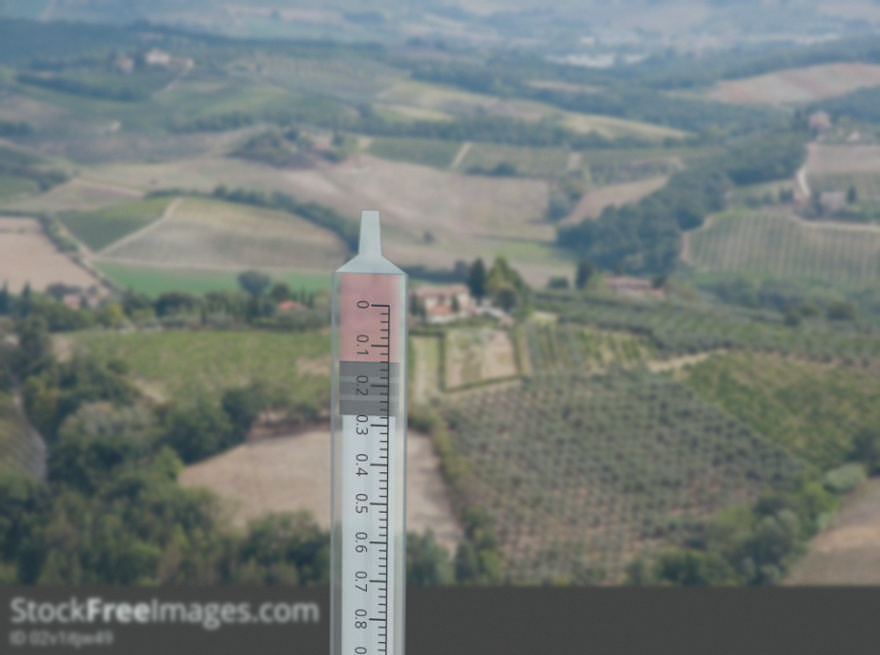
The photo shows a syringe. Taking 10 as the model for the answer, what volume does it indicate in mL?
0.14
